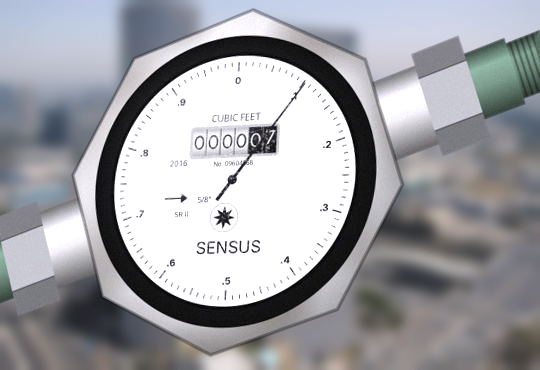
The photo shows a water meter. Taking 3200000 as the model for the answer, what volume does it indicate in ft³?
7.10
